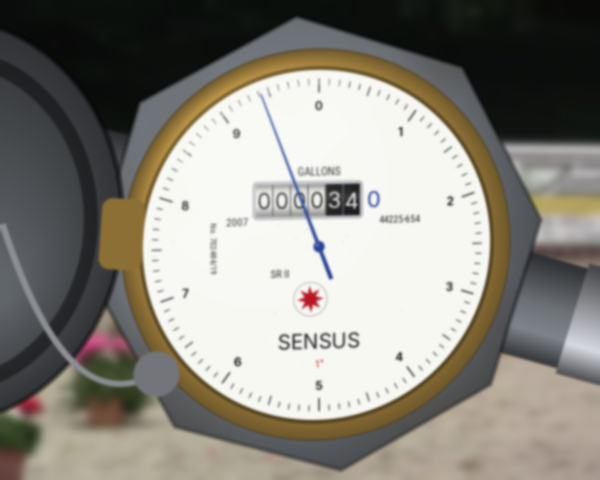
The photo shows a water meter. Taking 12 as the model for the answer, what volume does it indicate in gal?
339.4
